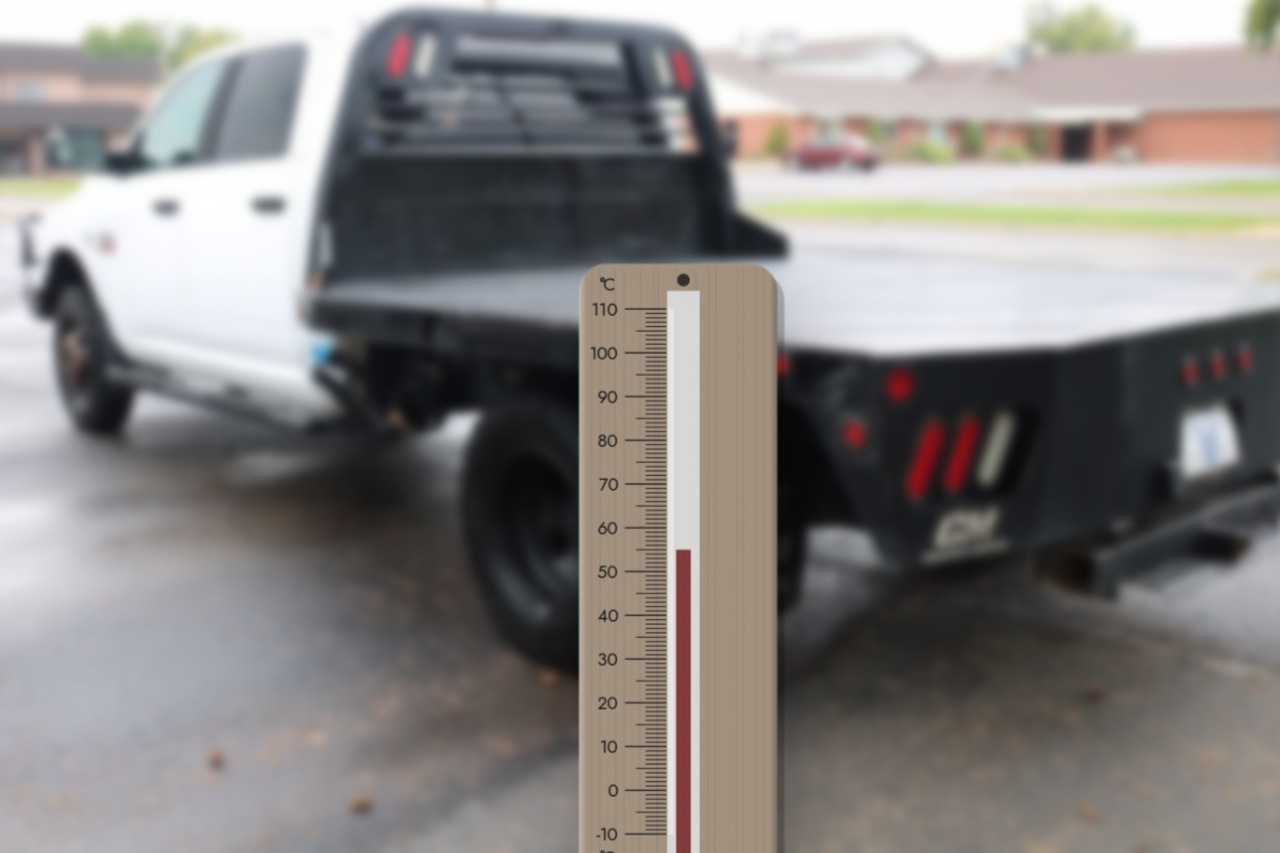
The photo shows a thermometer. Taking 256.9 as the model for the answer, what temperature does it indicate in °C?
55
